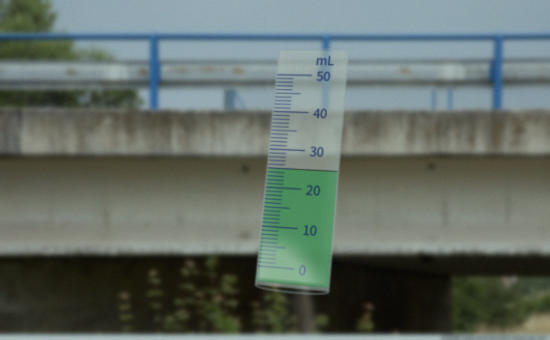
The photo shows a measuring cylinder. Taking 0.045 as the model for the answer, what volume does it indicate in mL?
25
